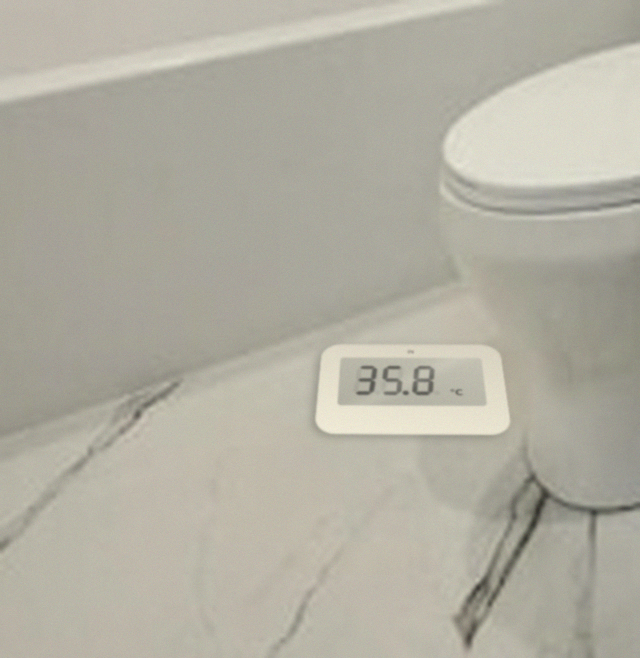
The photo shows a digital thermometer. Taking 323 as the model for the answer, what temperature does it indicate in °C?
35.8
